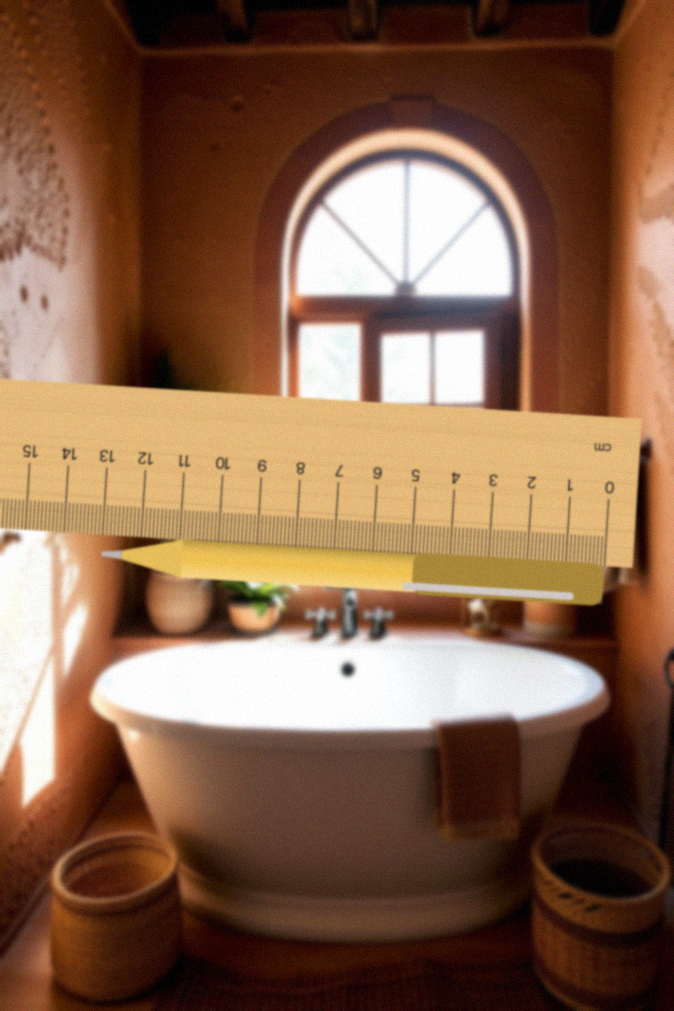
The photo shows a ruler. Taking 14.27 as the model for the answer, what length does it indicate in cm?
13
